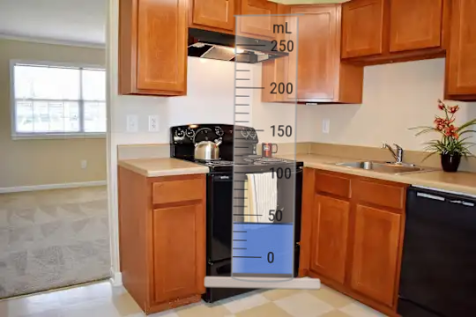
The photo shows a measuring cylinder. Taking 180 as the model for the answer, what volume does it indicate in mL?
40
